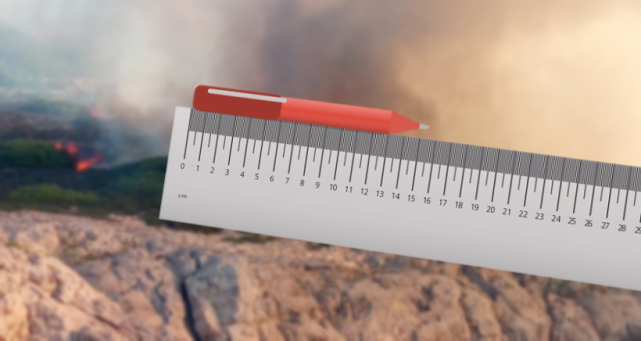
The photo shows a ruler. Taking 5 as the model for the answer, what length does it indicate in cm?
15.5
